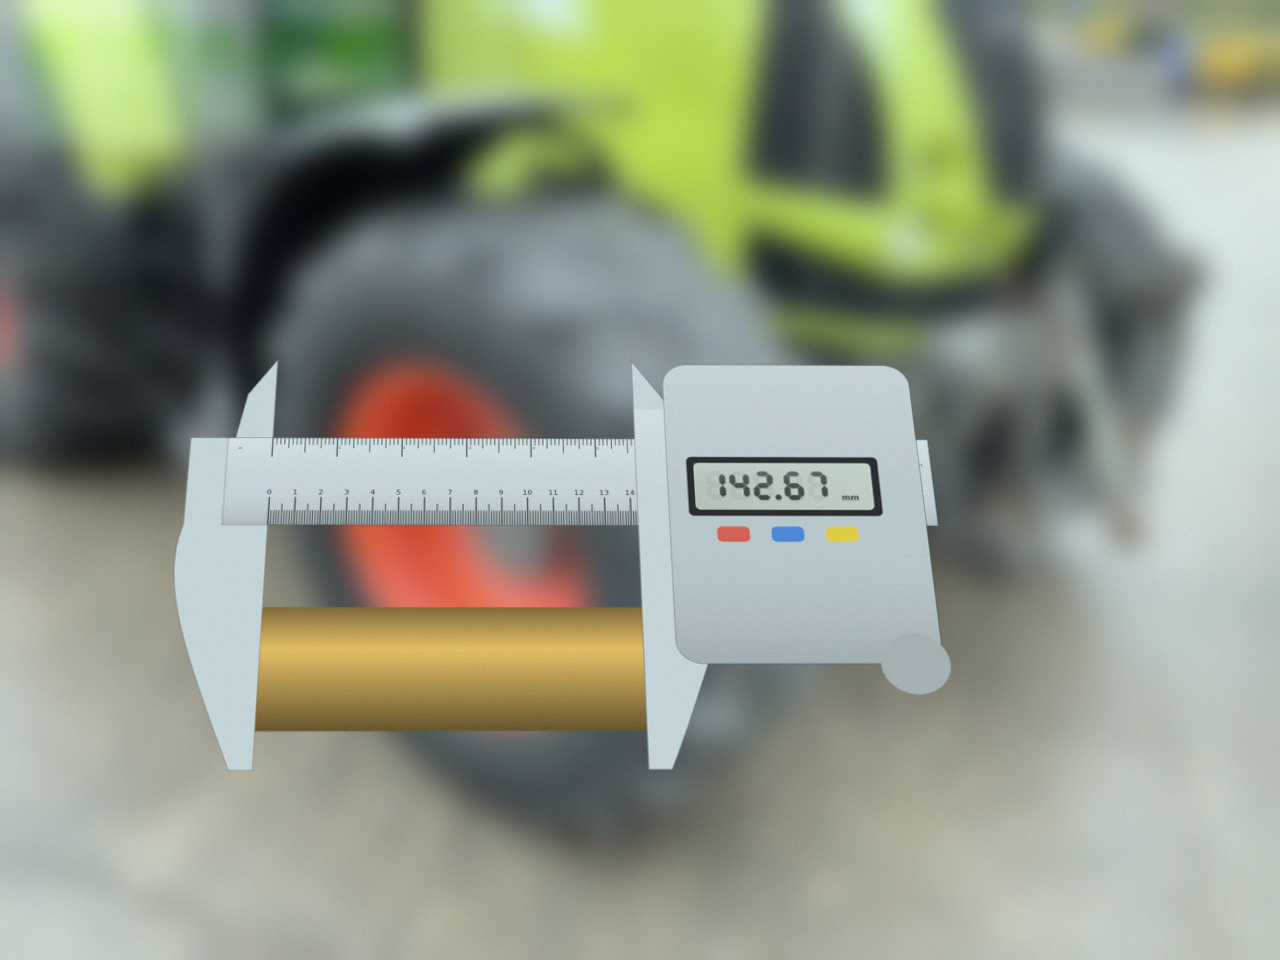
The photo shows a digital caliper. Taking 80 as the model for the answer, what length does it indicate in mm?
142.67
